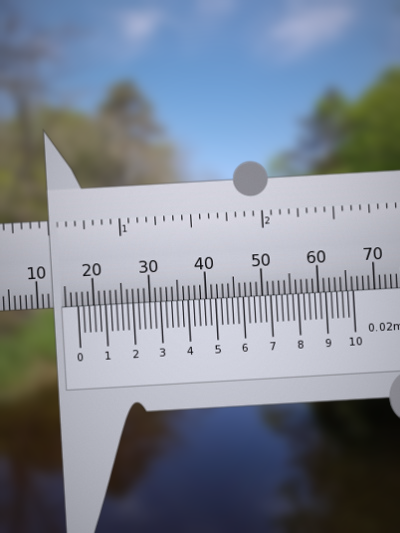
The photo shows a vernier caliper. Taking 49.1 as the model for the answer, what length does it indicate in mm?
17.2
